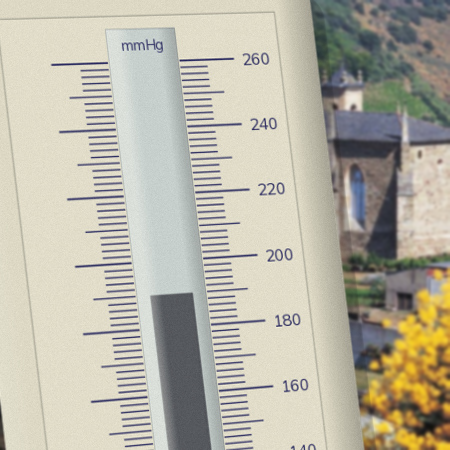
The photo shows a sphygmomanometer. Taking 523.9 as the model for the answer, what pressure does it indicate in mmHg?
190
